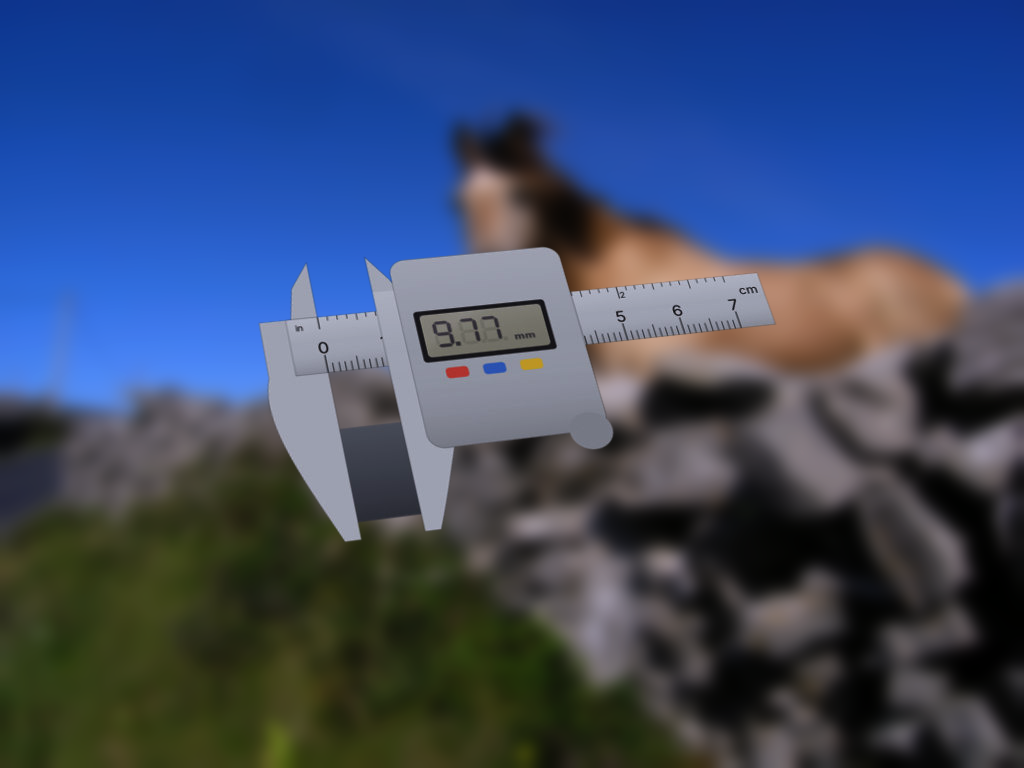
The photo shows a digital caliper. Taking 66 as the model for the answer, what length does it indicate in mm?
9.77
